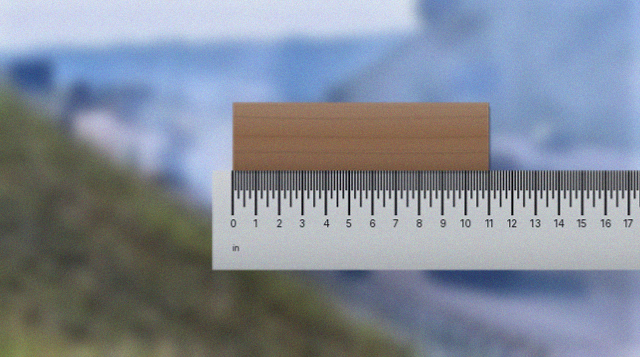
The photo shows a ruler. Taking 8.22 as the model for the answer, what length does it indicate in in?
11
